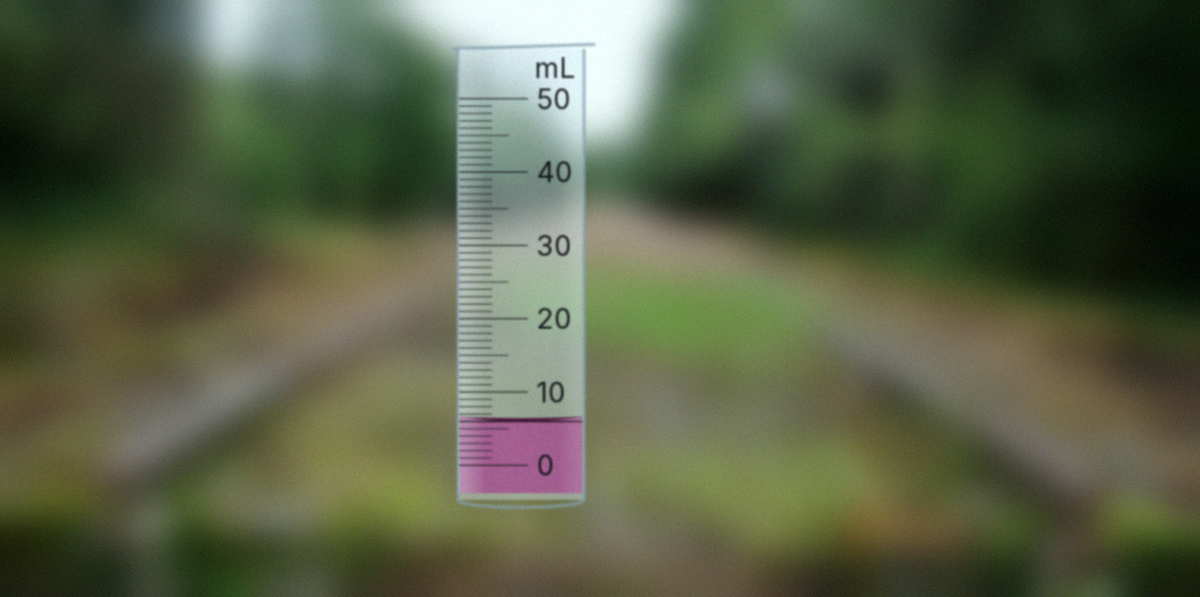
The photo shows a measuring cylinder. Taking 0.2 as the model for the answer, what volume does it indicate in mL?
6
